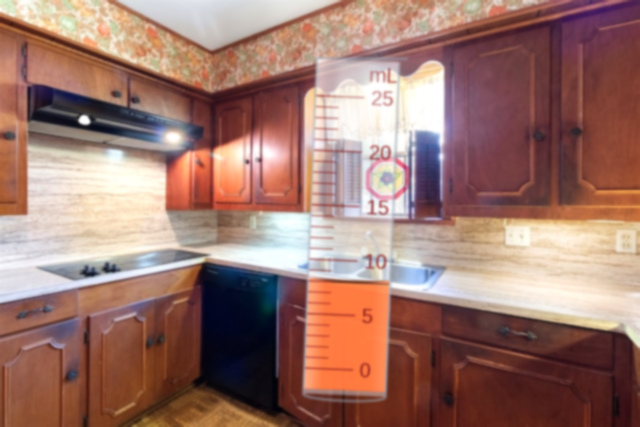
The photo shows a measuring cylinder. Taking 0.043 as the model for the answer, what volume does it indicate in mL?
8
